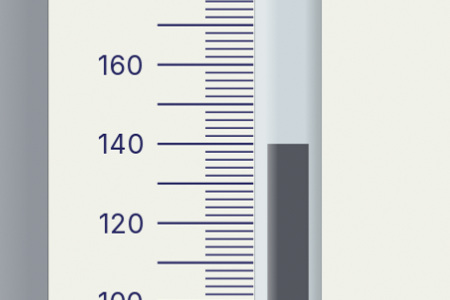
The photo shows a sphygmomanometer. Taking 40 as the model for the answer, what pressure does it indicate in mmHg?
140
